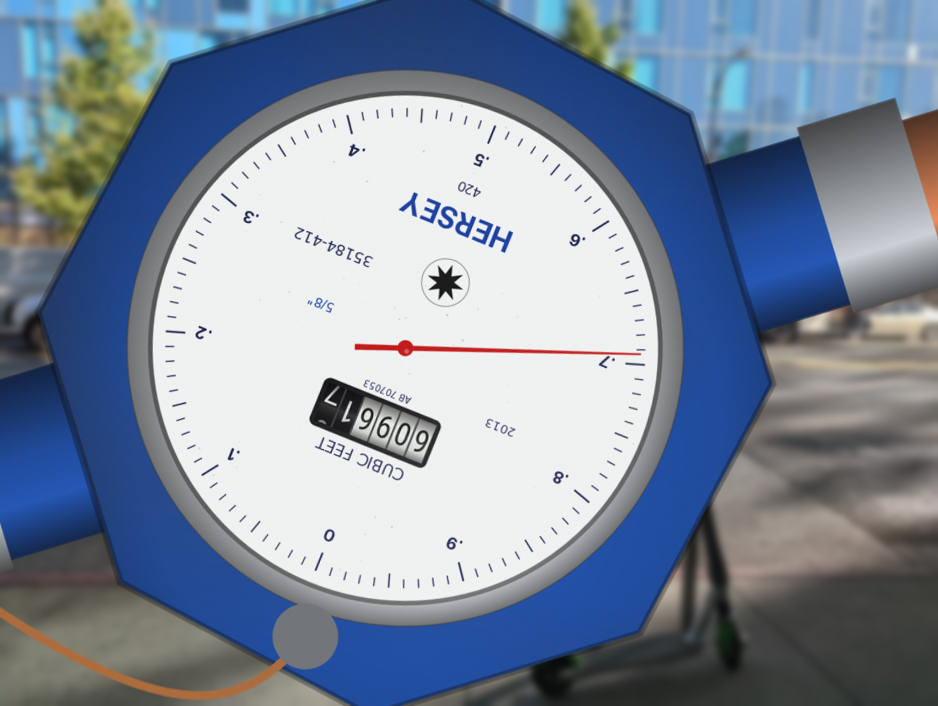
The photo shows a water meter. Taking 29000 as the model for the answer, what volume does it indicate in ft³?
609616.69
